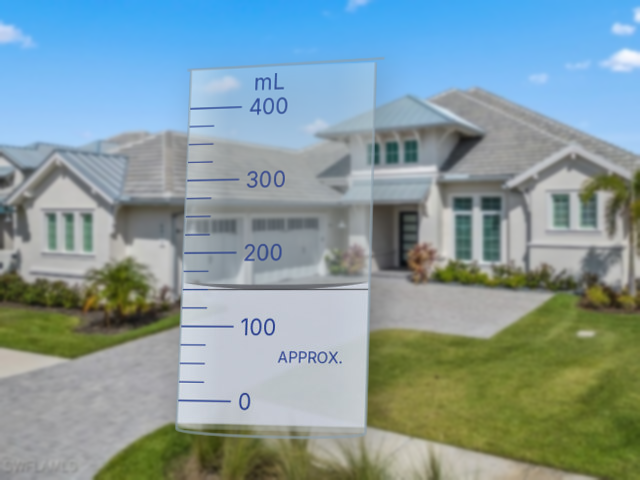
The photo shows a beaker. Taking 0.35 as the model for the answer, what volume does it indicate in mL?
150
